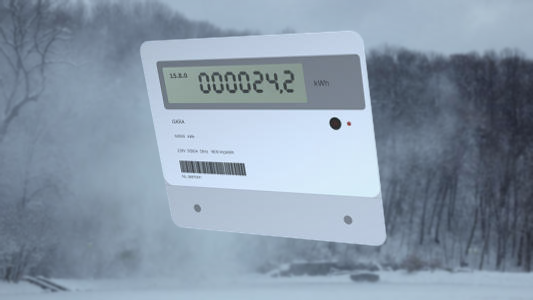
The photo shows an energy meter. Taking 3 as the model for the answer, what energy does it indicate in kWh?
24.2
